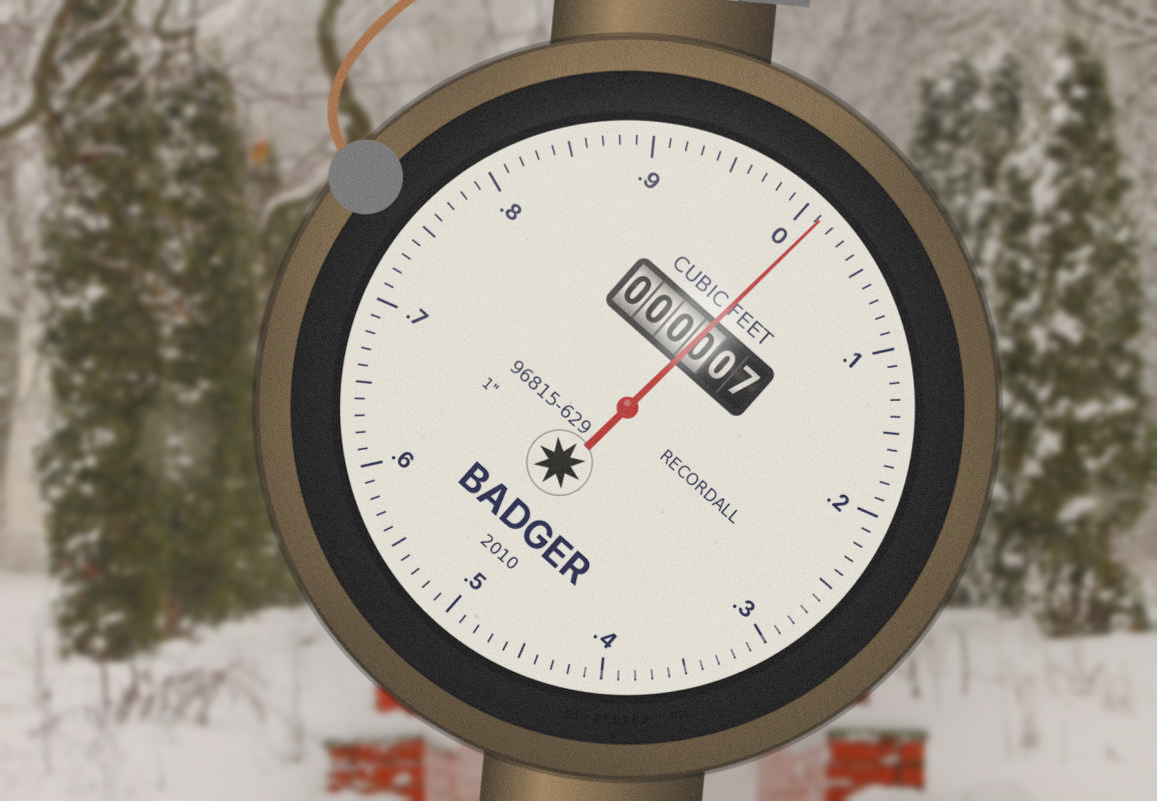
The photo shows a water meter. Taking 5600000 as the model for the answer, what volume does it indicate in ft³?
7.01
